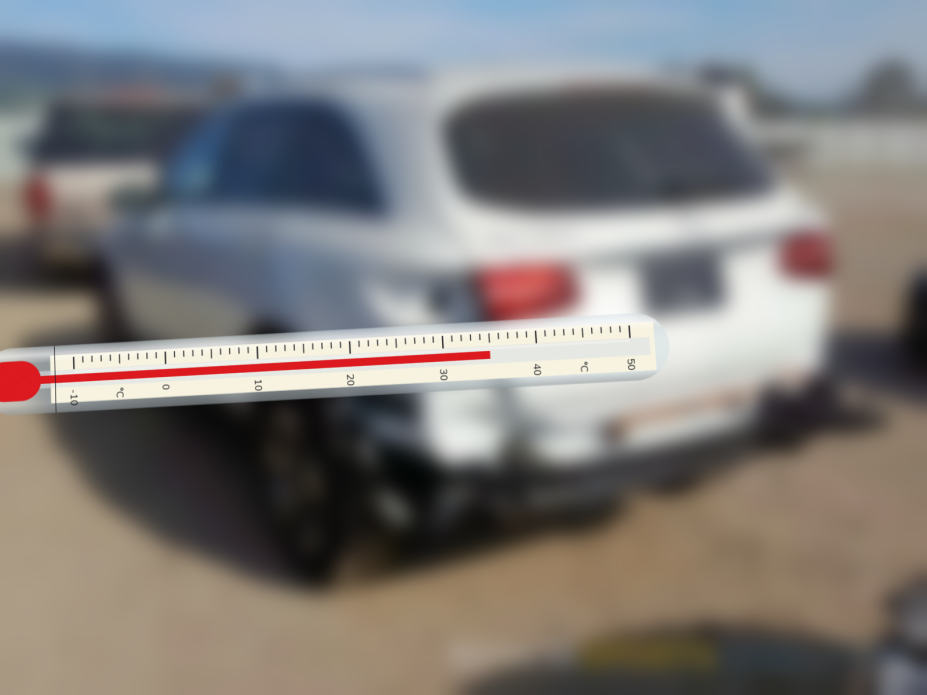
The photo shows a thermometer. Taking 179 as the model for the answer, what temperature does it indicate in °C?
35
